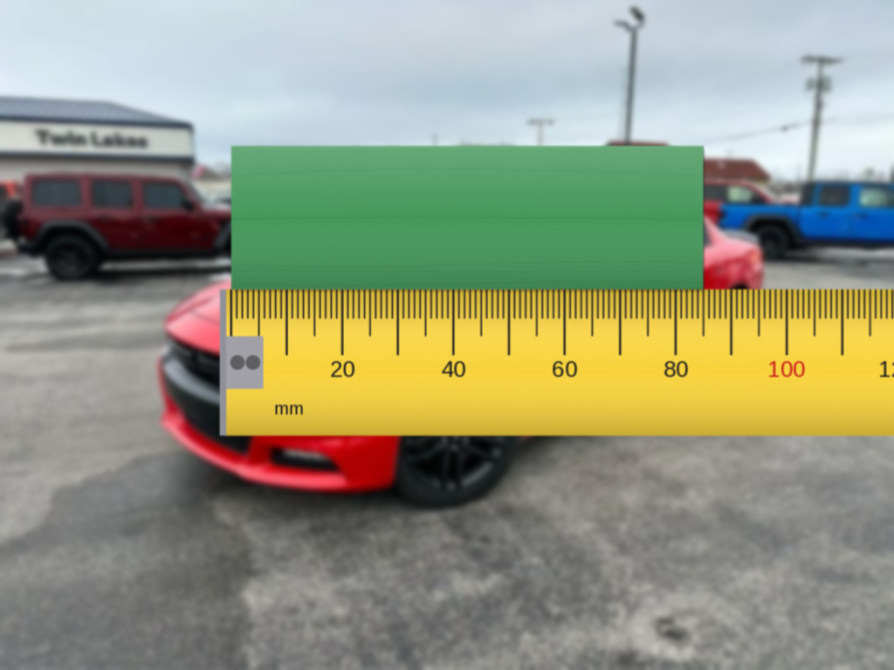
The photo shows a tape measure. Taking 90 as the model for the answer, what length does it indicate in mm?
85
